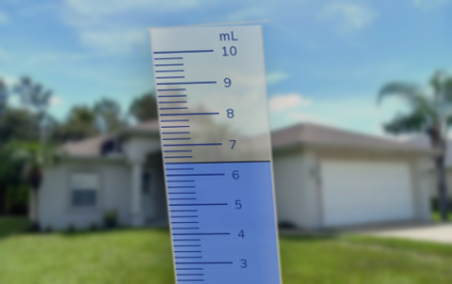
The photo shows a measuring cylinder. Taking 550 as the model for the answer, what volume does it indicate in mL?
6.4
